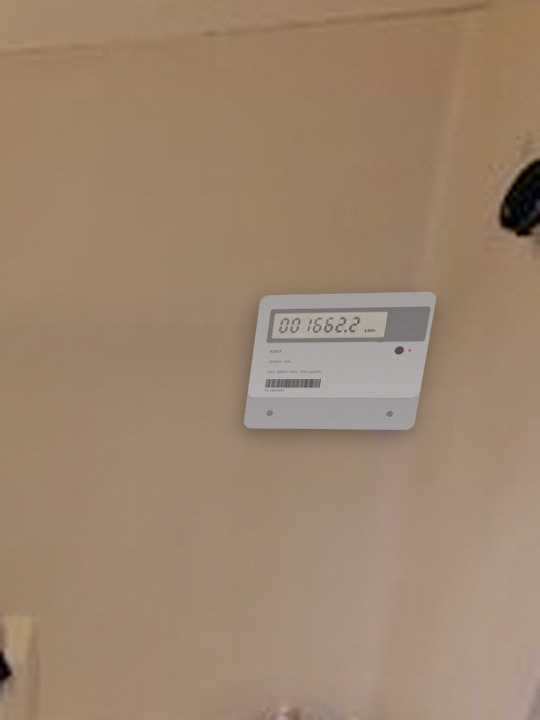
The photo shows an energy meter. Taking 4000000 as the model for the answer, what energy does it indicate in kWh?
1662.2
